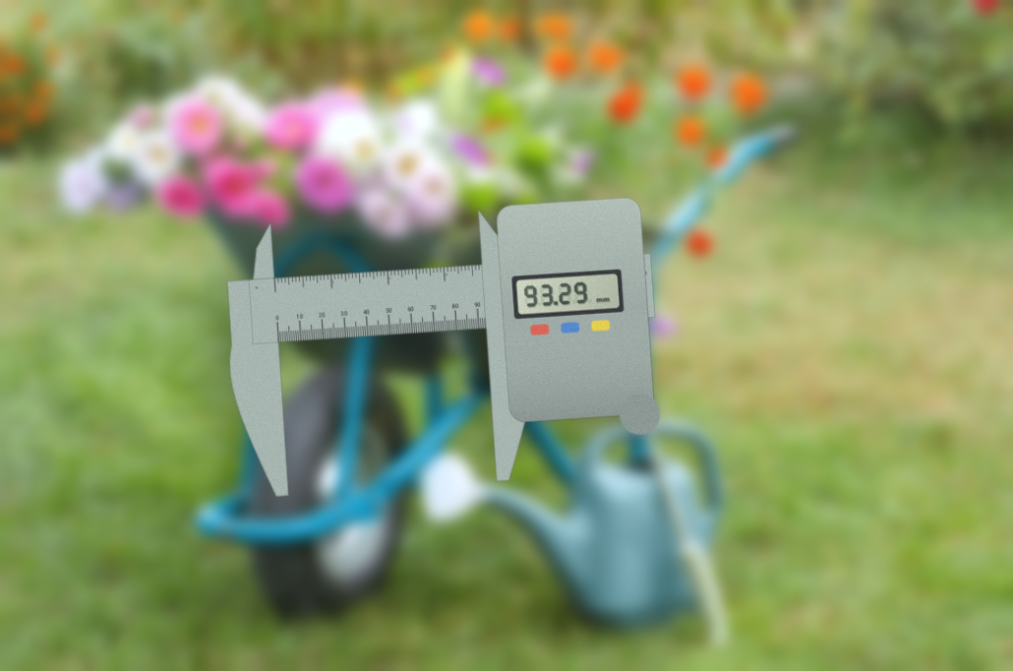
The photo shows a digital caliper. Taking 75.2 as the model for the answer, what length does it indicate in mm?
93.29
